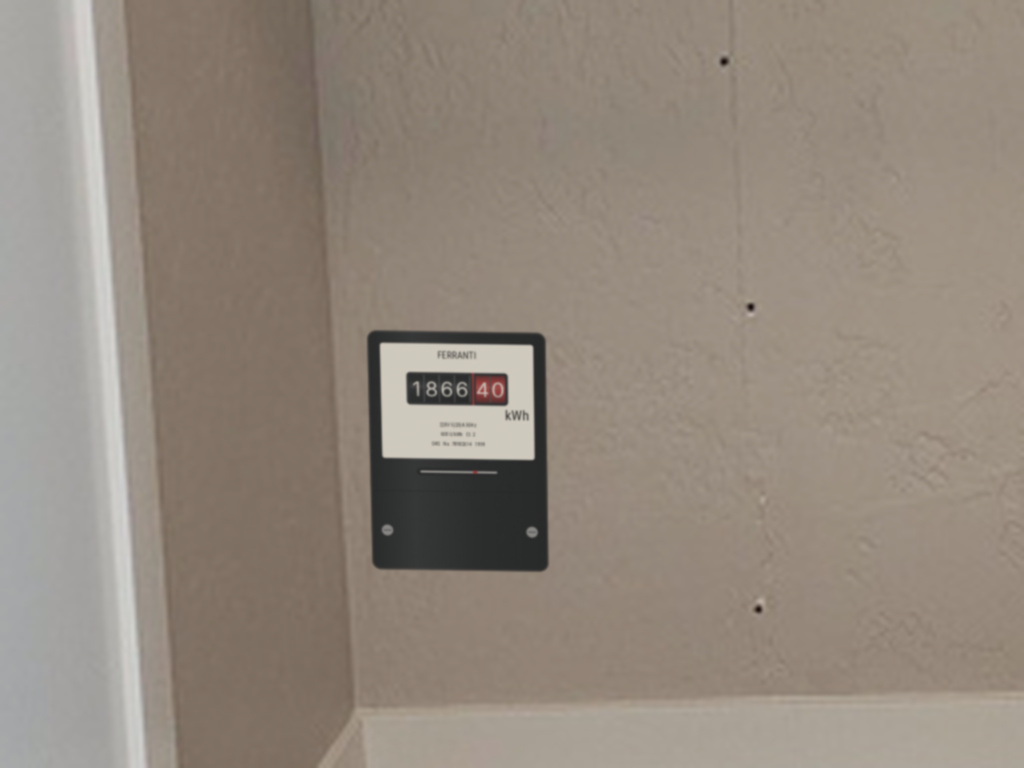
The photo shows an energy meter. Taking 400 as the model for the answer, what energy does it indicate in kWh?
1866.40
